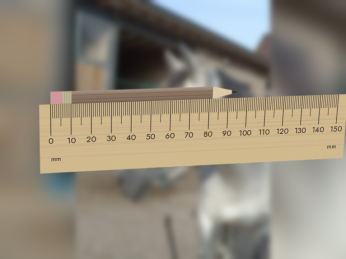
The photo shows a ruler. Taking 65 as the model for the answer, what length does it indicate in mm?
95
